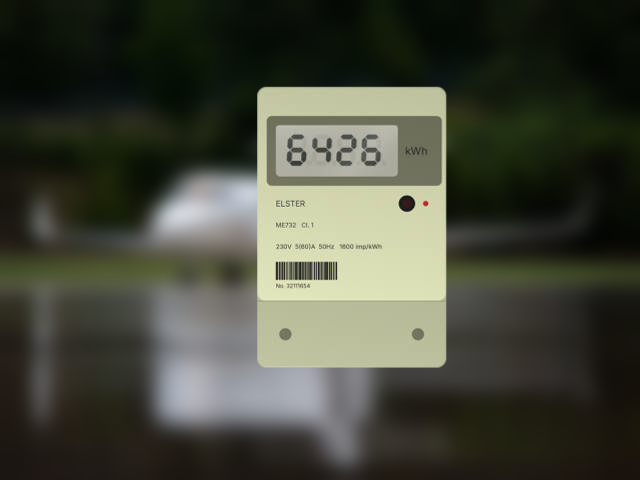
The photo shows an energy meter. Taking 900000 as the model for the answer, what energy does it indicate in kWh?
6426
